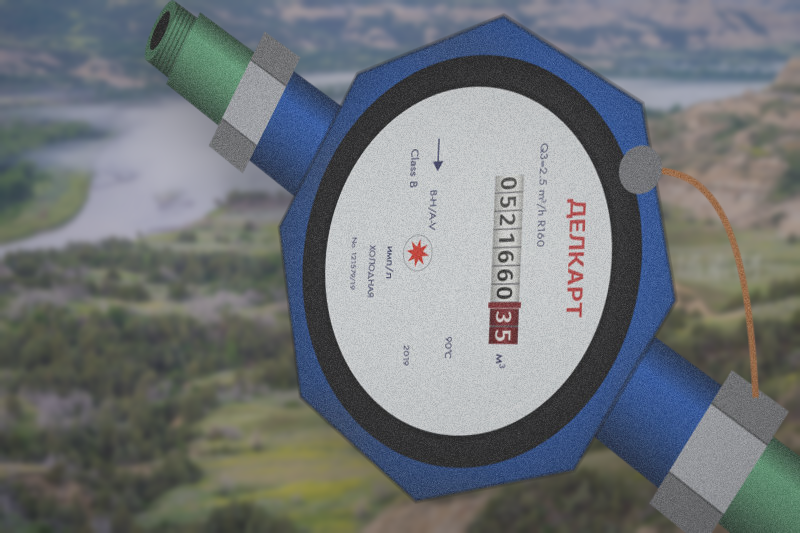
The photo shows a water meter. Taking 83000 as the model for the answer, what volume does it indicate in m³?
521660.35
